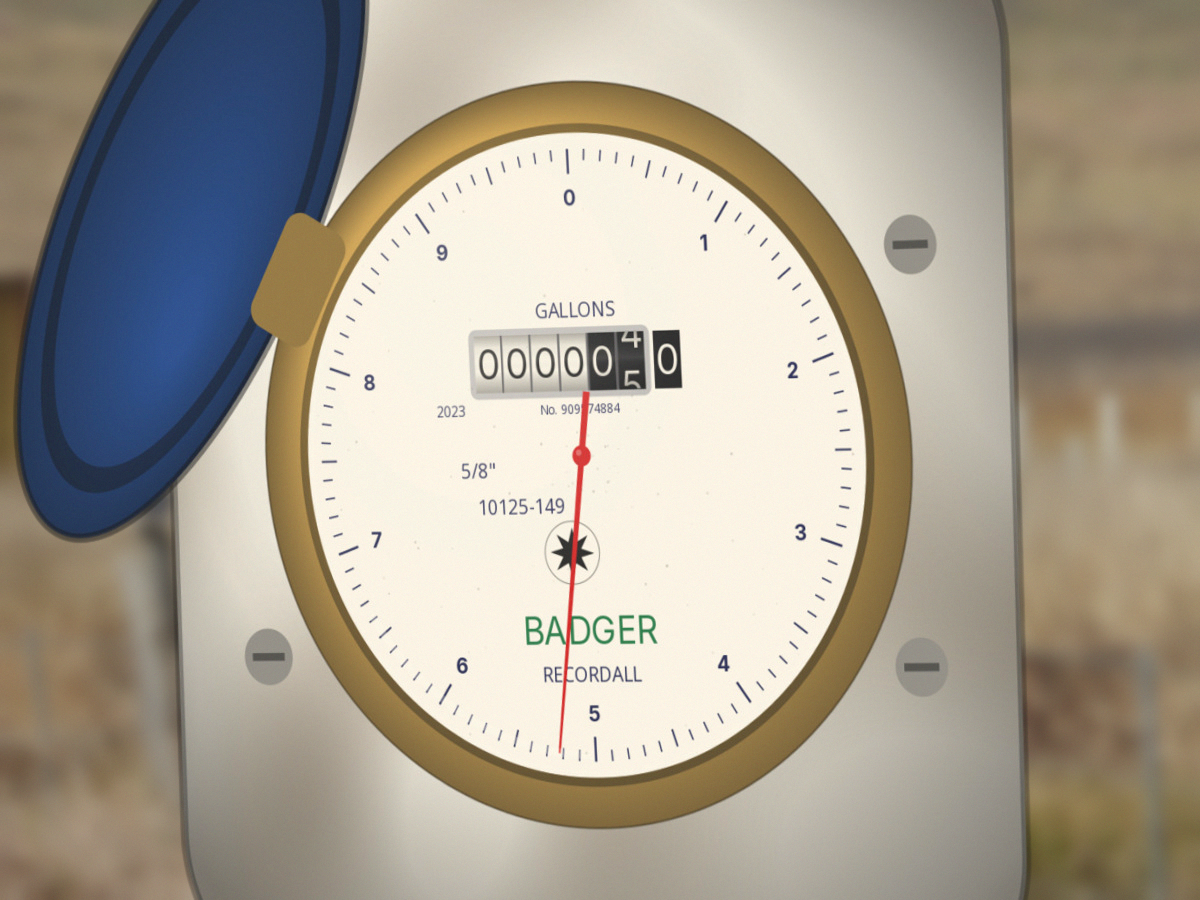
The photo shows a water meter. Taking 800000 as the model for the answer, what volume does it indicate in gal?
45.2
